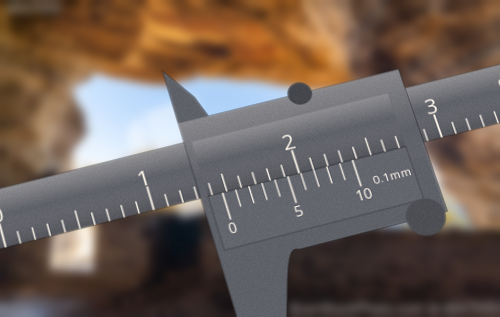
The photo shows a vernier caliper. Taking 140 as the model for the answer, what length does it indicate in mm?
14.7
